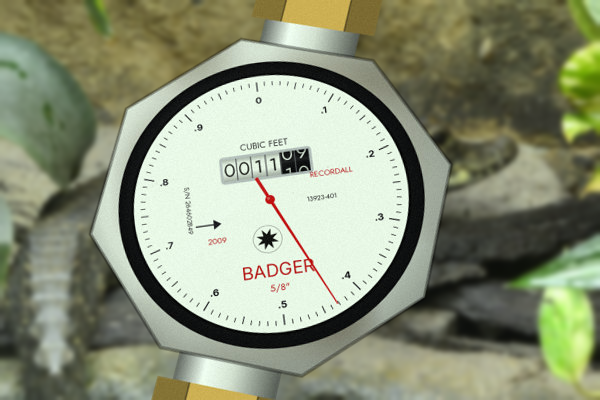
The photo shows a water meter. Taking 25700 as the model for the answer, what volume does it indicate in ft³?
1109.43
